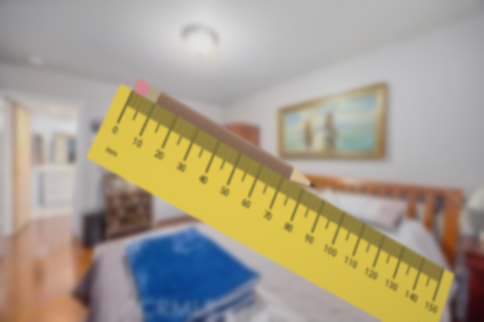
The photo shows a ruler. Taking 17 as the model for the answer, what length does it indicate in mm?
85
